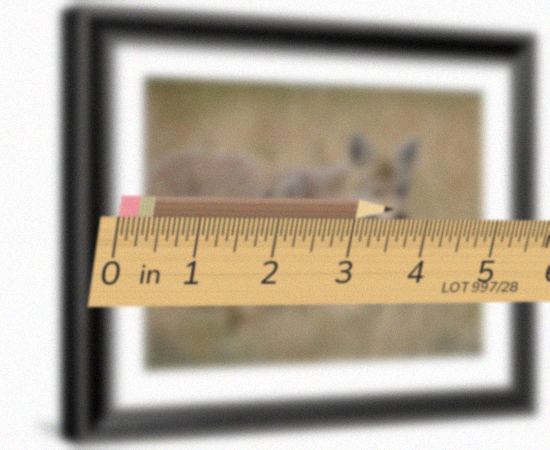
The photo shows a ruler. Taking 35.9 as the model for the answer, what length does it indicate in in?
3.5
